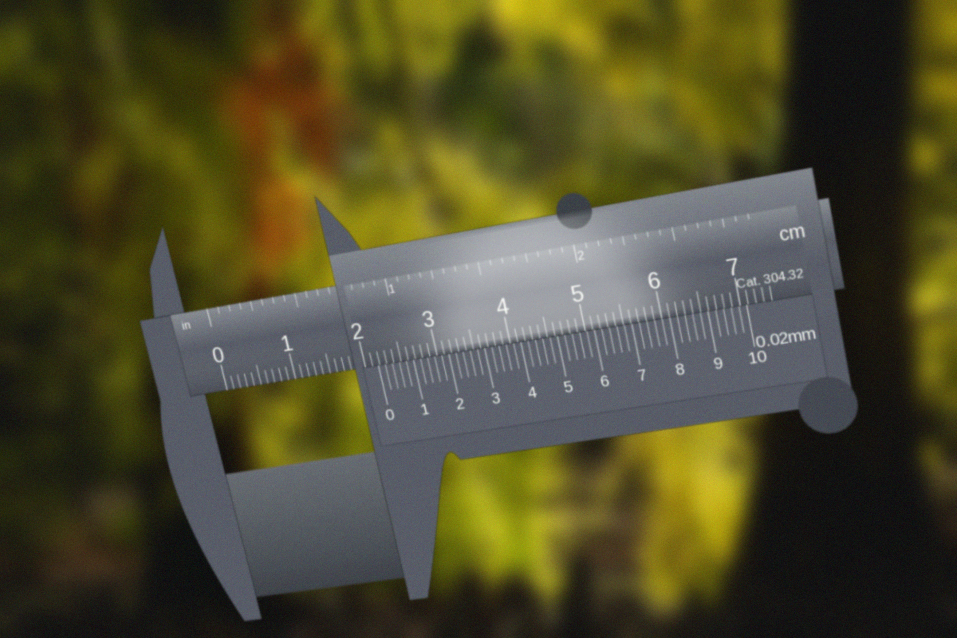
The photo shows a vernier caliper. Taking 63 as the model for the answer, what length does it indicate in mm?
21.8
